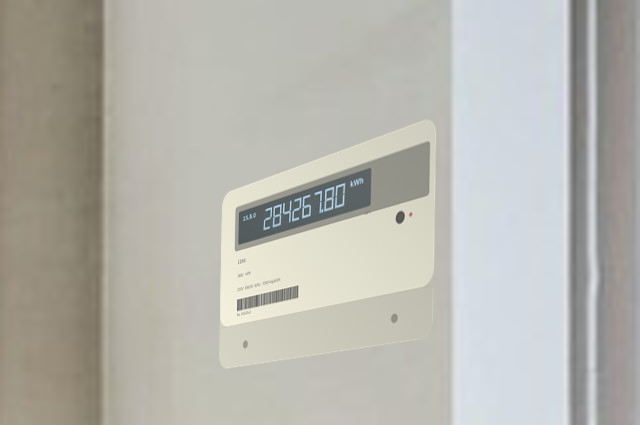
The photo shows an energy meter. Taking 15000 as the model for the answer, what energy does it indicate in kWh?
284267.80
